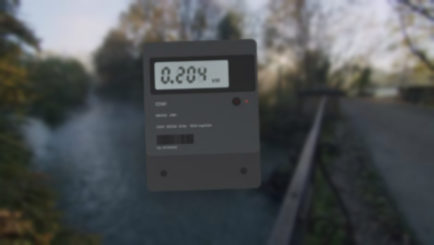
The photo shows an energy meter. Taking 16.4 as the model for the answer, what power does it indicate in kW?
0.204
